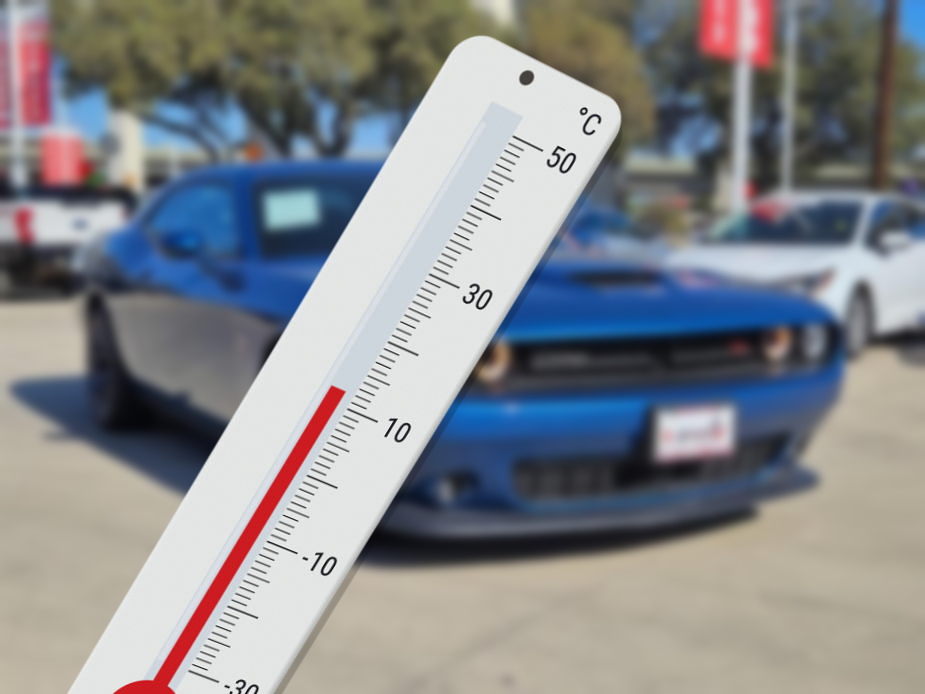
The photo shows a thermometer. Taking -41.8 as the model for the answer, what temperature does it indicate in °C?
12
